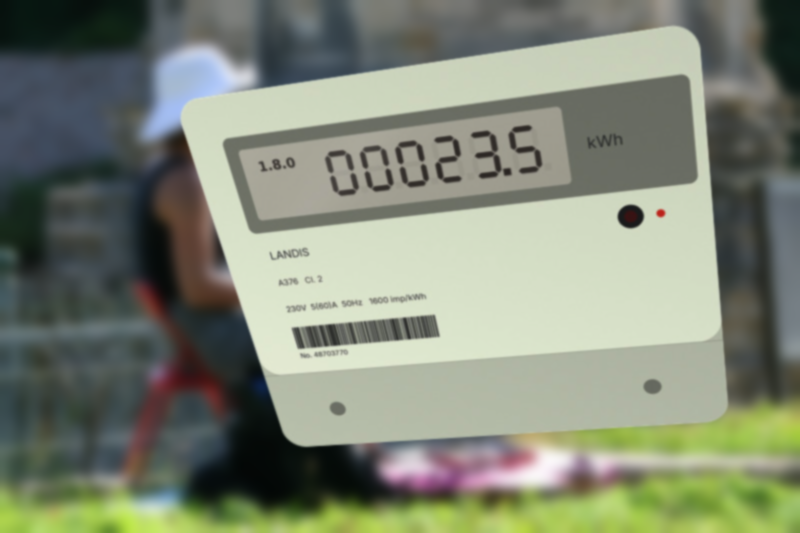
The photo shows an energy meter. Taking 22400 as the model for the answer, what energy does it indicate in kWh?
23.5
